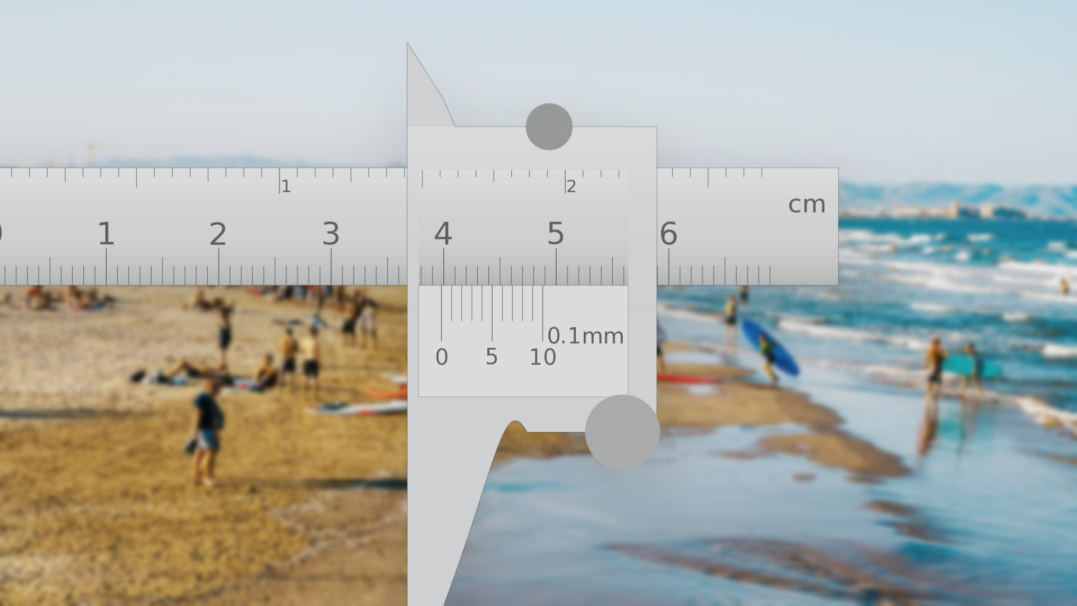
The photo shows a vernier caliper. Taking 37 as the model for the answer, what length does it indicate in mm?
39.8
